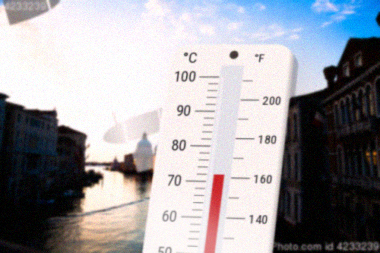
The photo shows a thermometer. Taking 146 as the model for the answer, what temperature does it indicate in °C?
72
